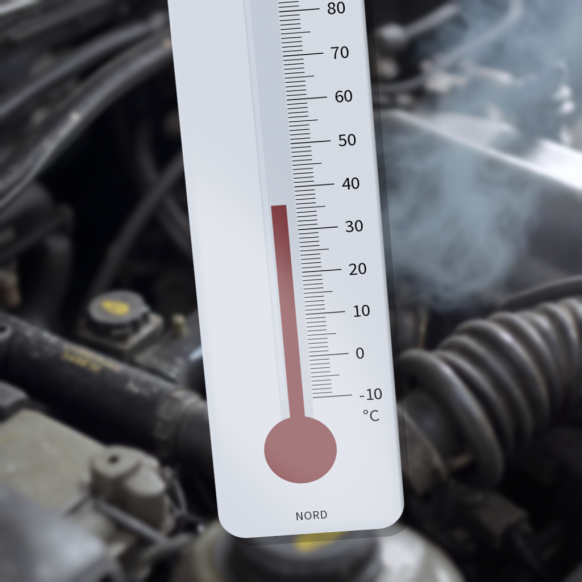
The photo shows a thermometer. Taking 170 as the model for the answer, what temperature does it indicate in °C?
36
